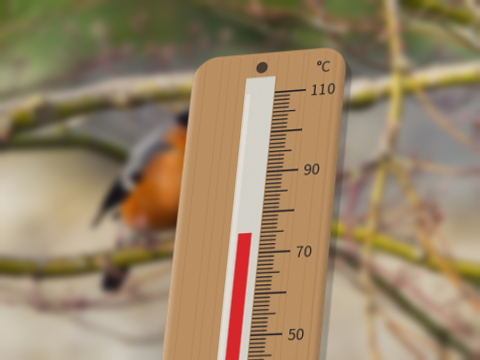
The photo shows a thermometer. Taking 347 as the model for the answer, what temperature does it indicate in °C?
75
